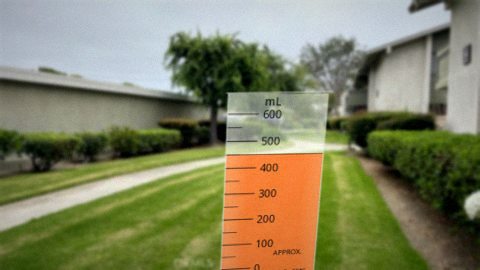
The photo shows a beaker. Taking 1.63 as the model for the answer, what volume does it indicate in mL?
450
